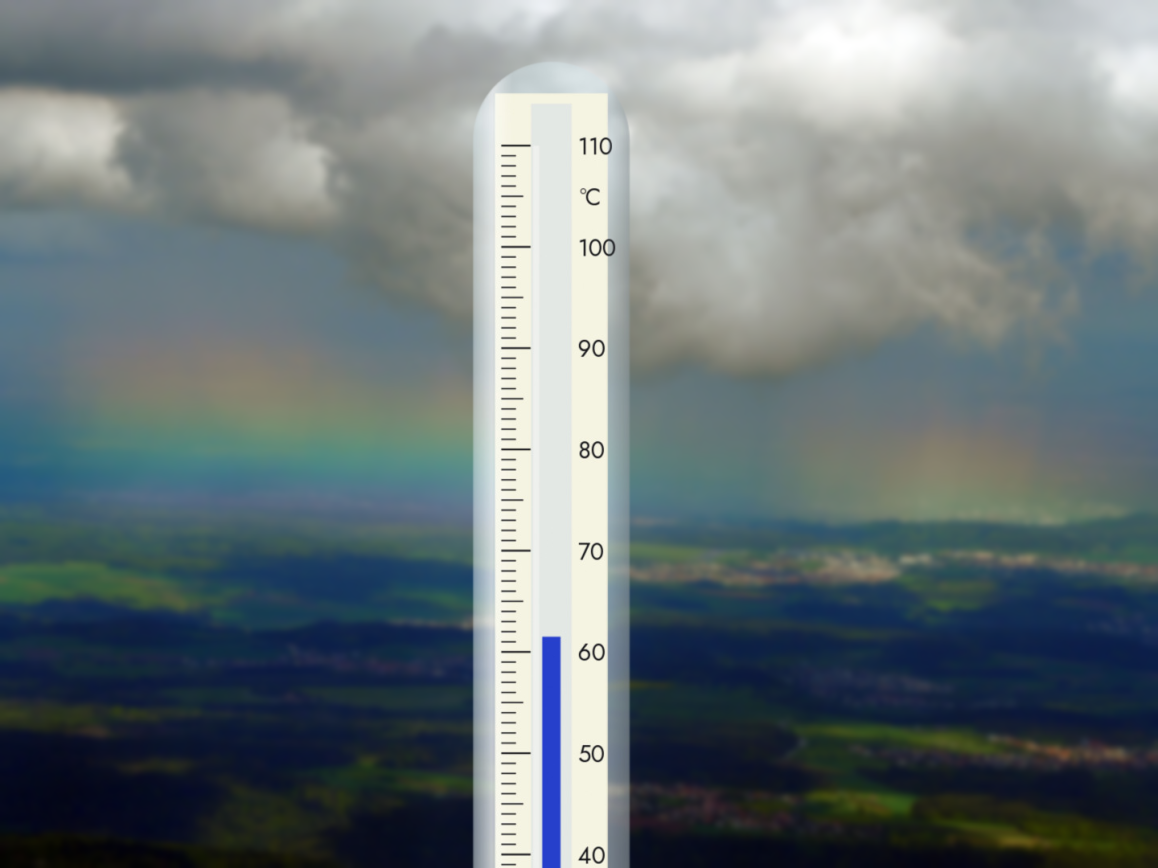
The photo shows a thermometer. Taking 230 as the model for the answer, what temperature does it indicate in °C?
61.5
